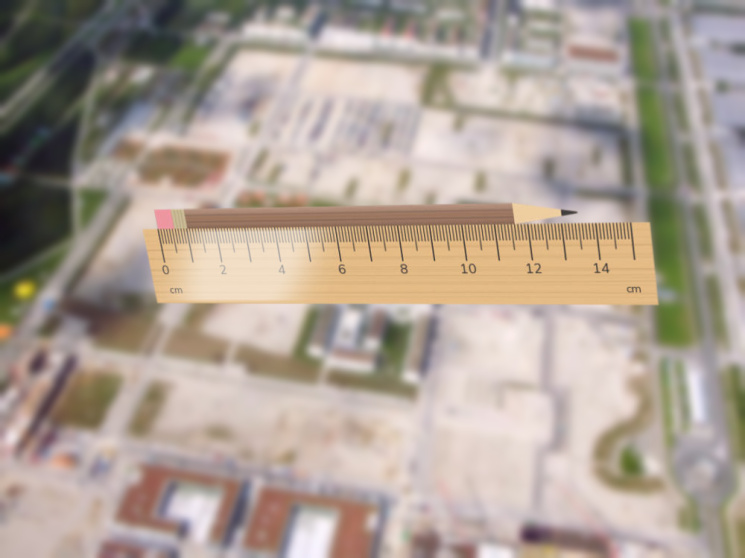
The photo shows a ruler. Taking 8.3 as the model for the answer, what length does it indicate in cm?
13.5
